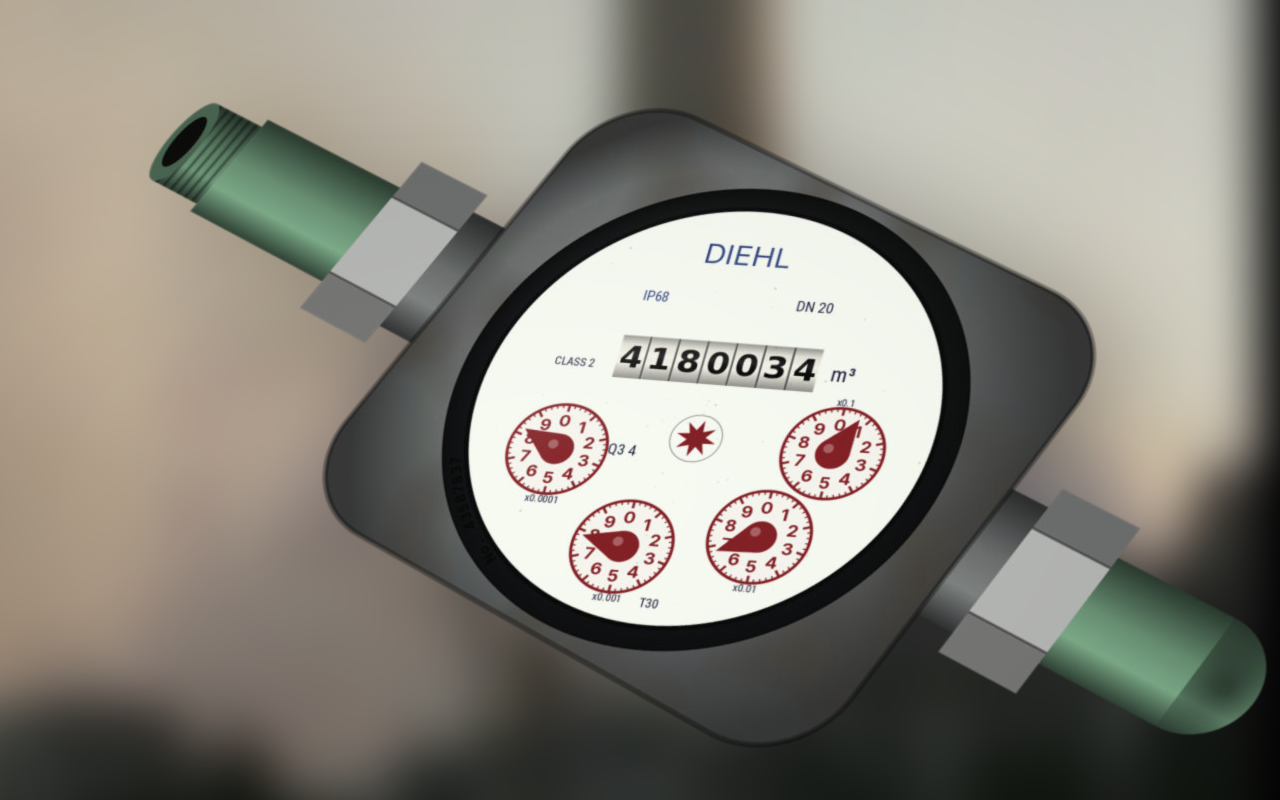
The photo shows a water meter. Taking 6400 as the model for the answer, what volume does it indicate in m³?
4180034.0678
